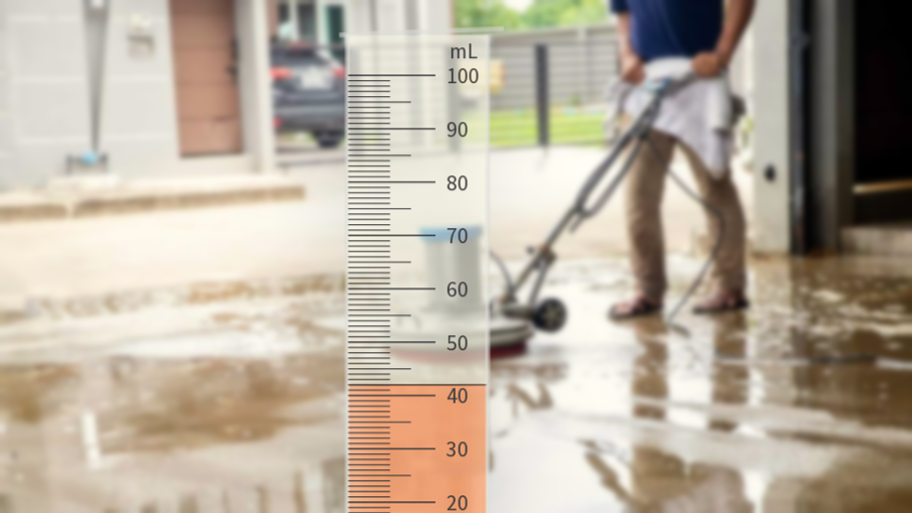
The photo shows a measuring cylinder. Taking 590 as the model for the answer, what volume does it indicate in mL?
42
